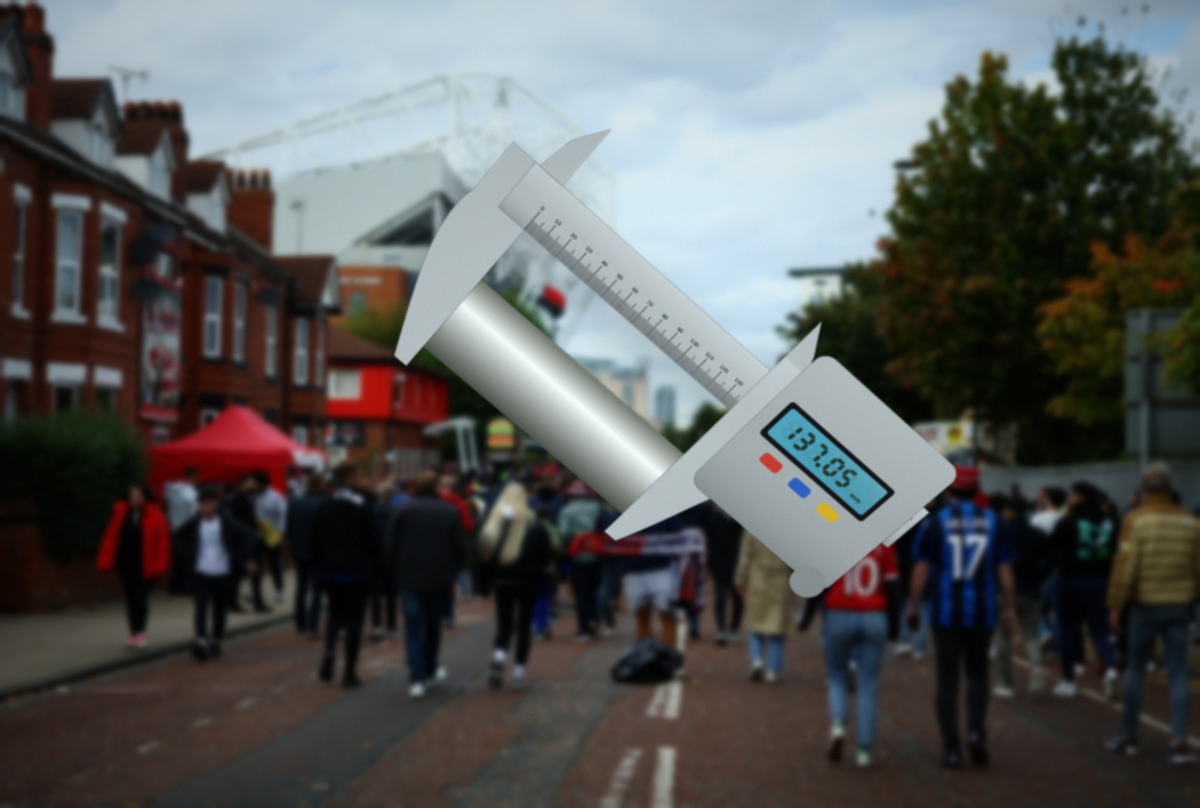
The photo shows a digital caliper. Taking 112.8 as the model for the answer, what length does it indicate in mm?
137.05
